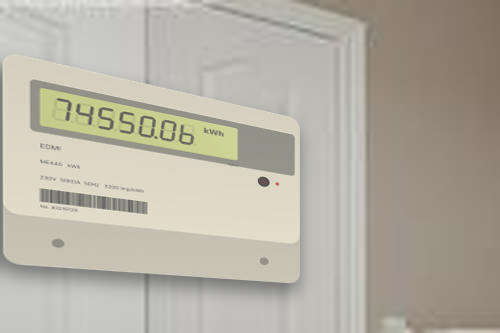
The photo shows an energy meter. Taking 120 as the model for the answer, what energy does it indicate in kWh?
74550.06
